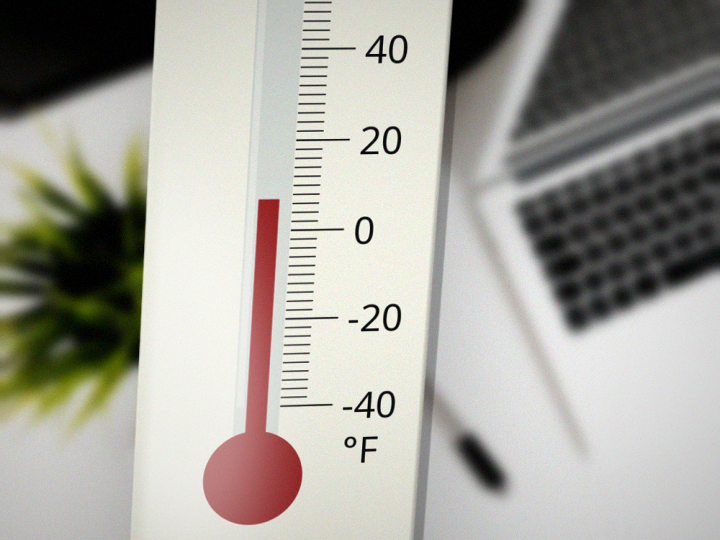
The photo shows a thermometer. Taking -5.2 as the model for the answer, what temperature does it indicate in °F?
7
